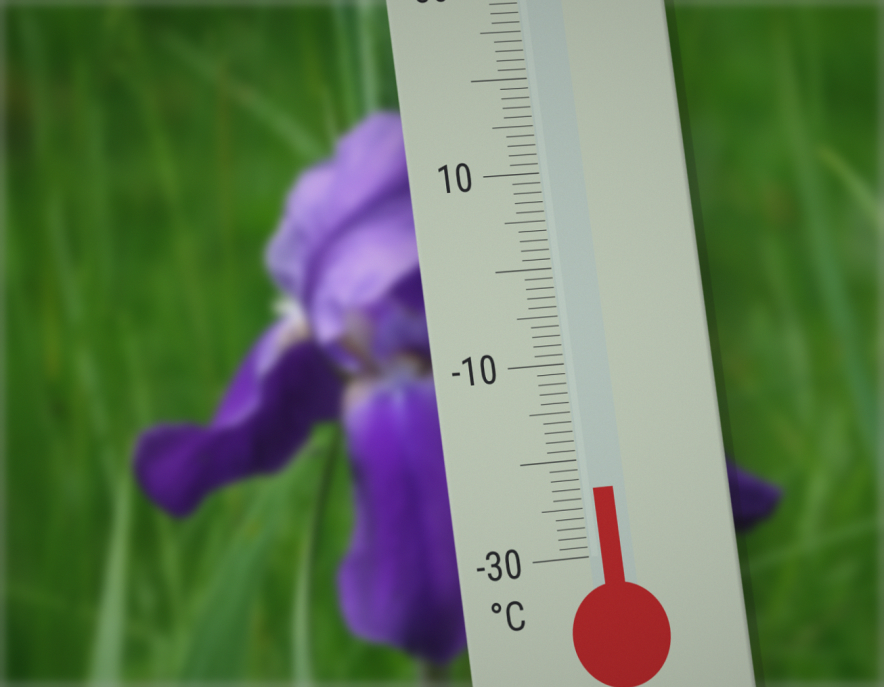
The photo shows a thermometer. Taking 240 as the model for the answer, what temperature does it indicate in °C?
-23
